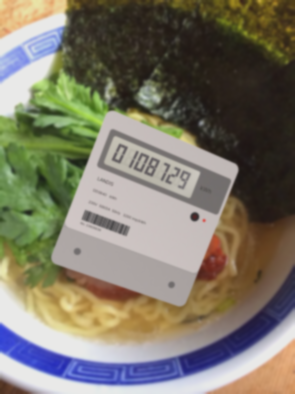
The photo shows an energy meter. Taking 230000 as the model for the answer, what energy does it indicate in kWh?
108729
